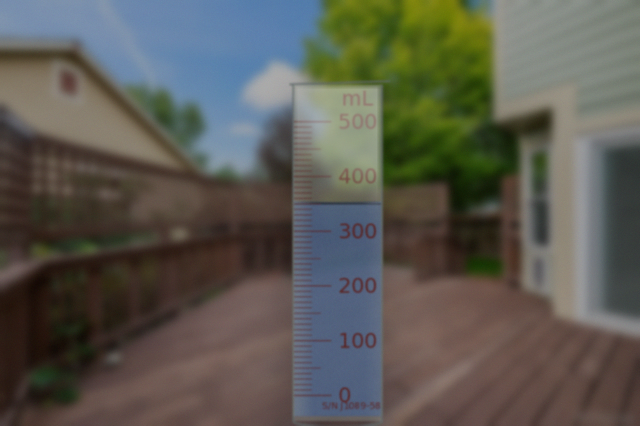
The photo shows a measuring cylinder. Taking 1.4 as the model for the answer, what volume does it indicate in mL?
350
